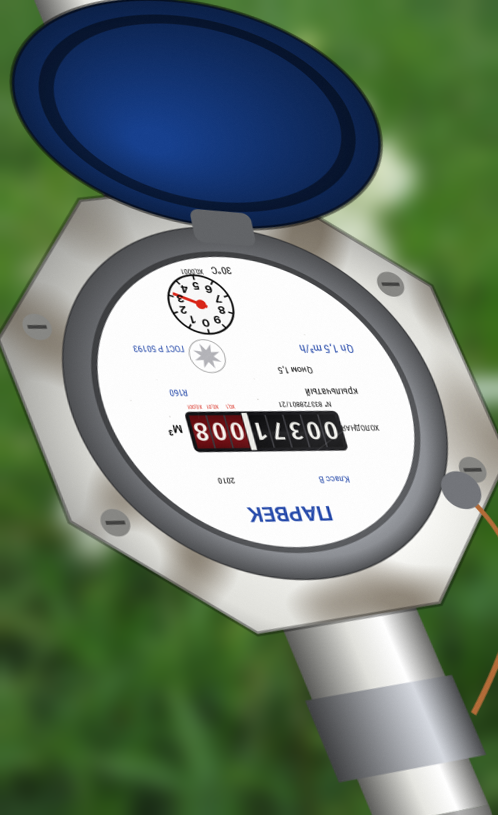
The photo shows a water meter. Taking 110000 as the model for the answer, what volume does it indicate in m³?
371.0083
